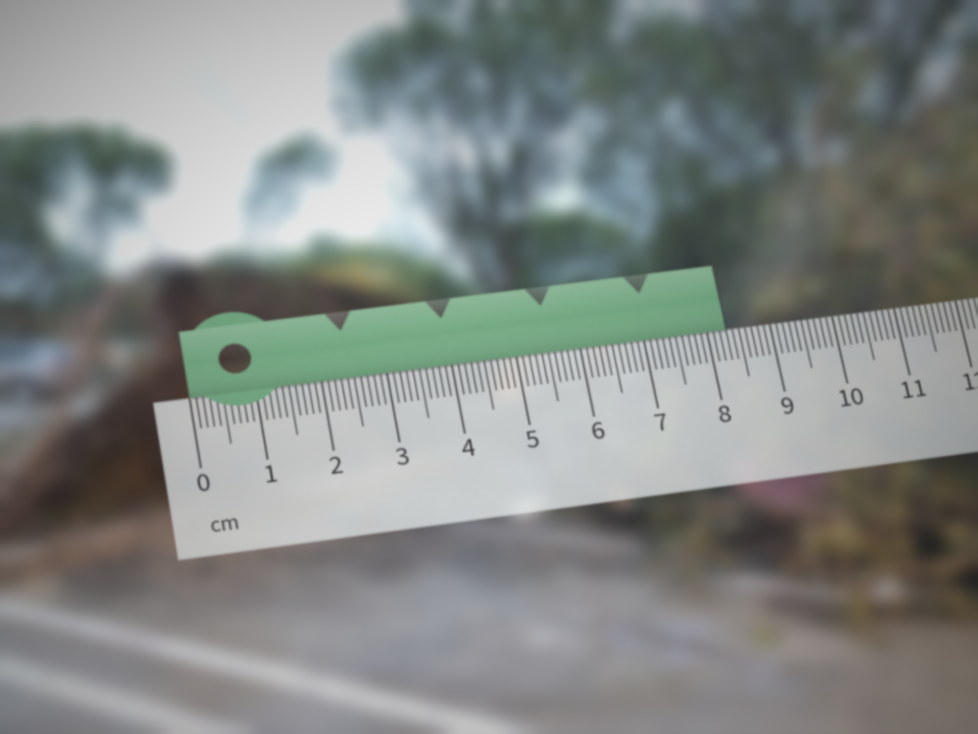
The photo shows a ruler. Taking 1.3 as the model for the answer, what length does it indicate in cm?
8.3
